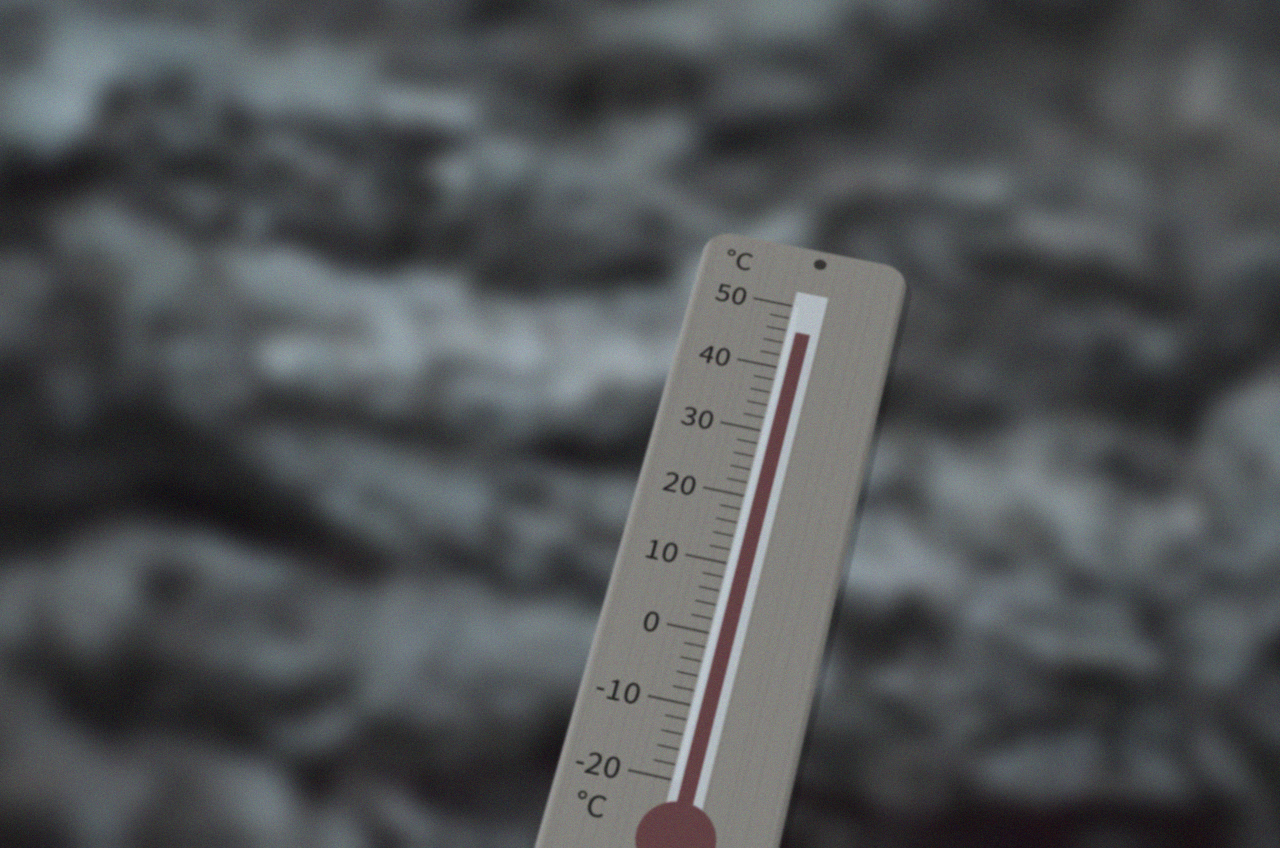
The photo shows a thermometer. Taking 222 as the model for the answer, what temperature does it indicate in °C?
46
